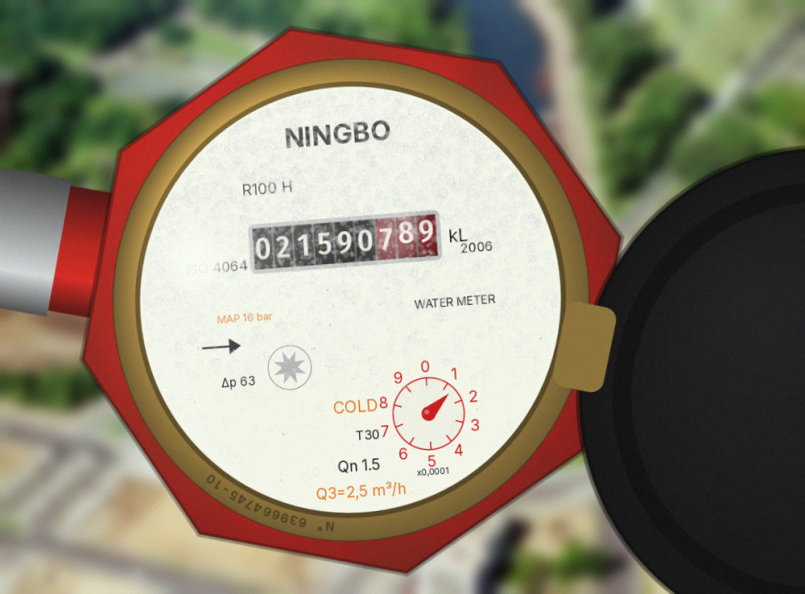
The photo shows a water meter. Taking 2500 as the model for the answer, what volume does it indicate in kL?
21590.7891
